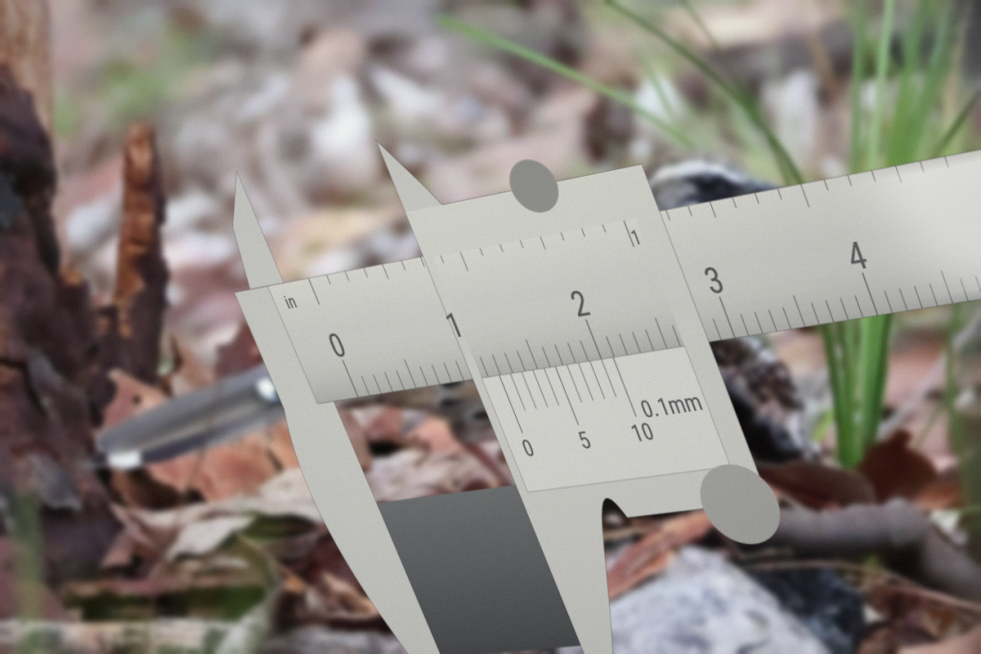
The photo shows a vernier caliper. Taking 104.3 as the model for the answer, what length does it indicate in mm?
11.9
